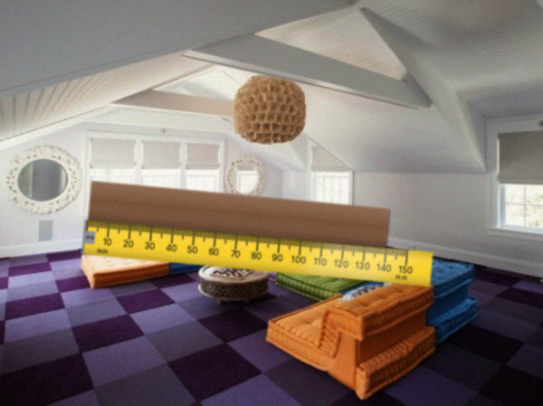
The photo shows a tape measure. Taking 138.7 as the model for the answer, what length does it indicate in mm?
140
